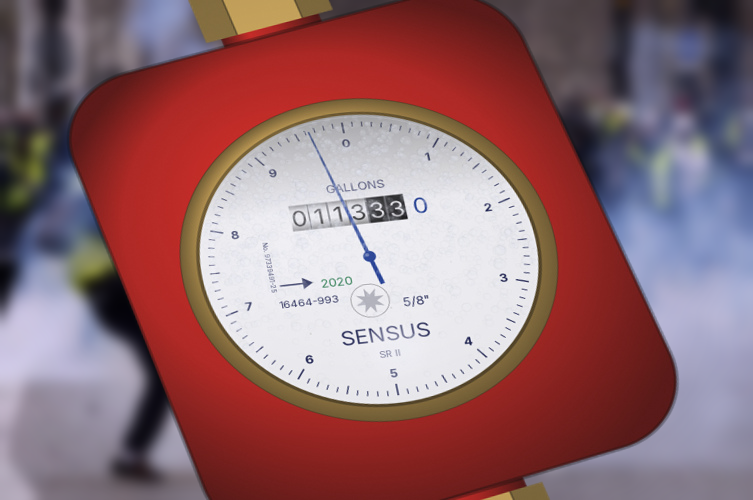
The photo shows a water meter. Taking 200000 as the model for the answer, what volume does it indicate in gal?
113329.6
